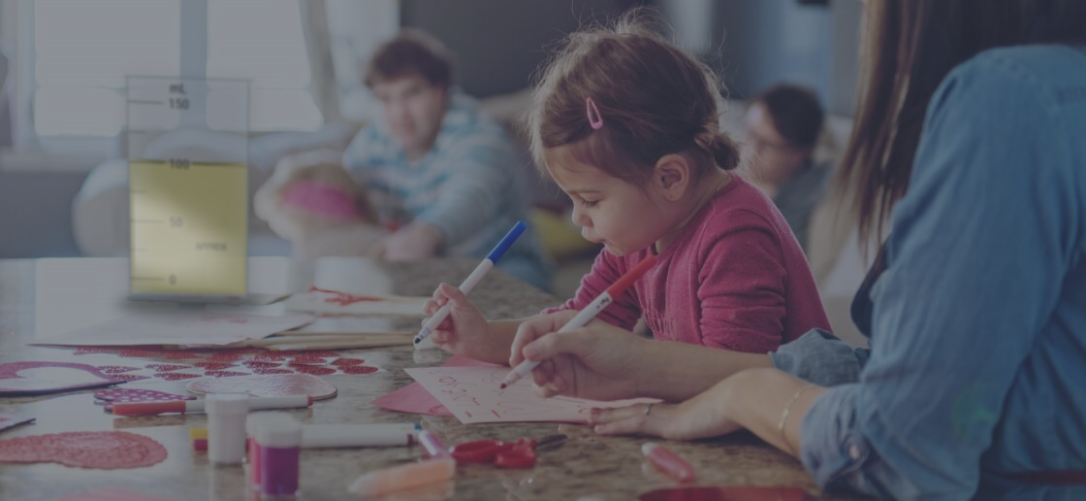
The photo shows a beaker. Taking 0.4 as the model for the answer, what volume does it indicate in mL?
100
